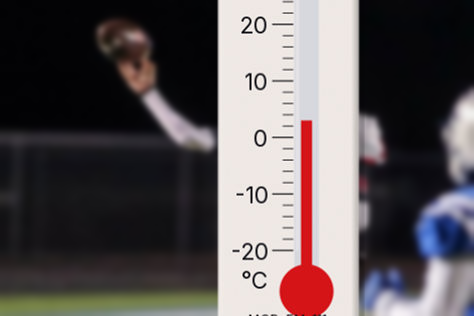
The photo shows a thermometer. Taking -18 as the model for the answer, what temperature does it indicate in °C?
3
